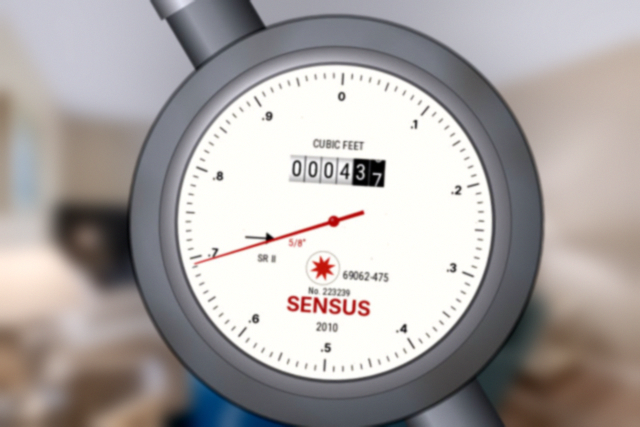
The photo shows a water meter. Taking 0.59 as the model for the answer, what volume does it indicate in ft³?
436.69
